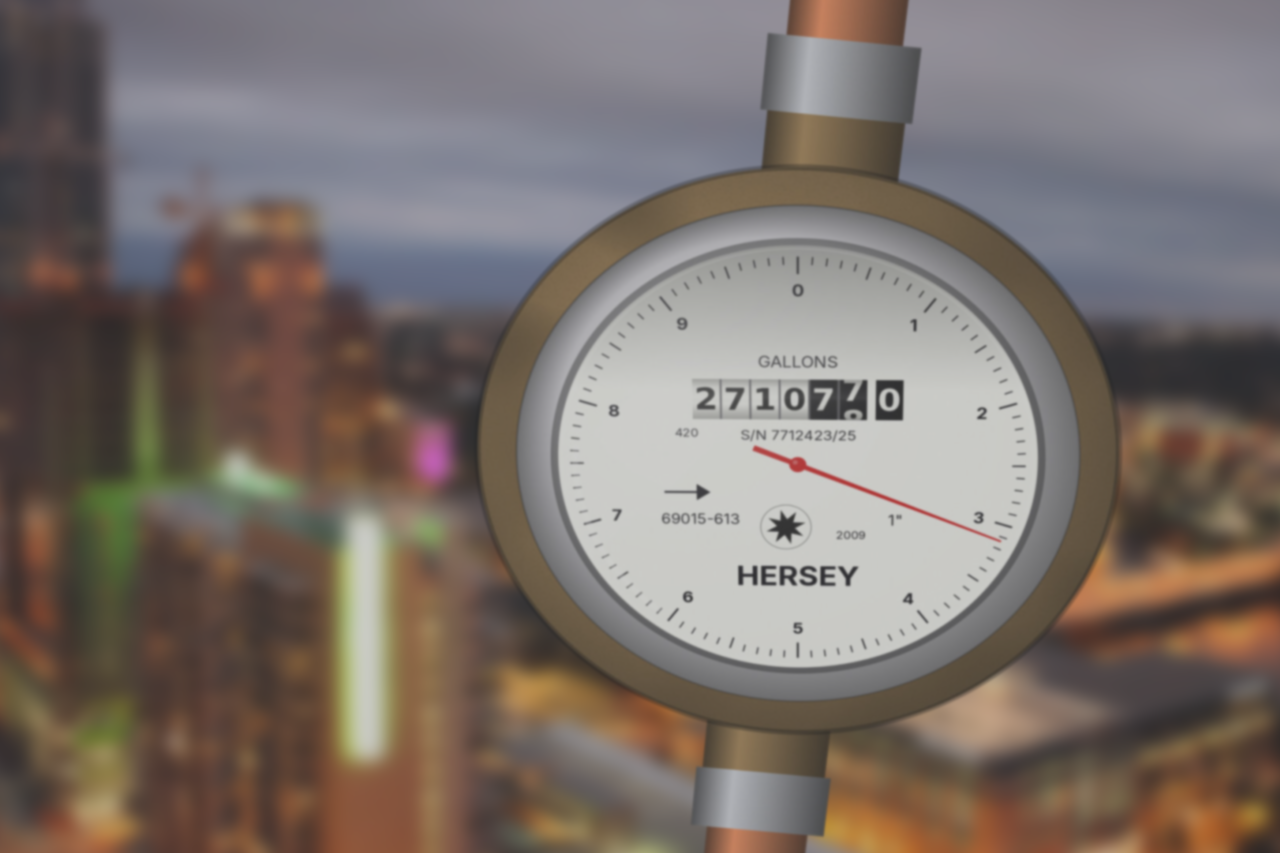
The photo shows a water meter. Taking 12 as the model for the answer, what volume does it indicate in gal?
2710773.1
